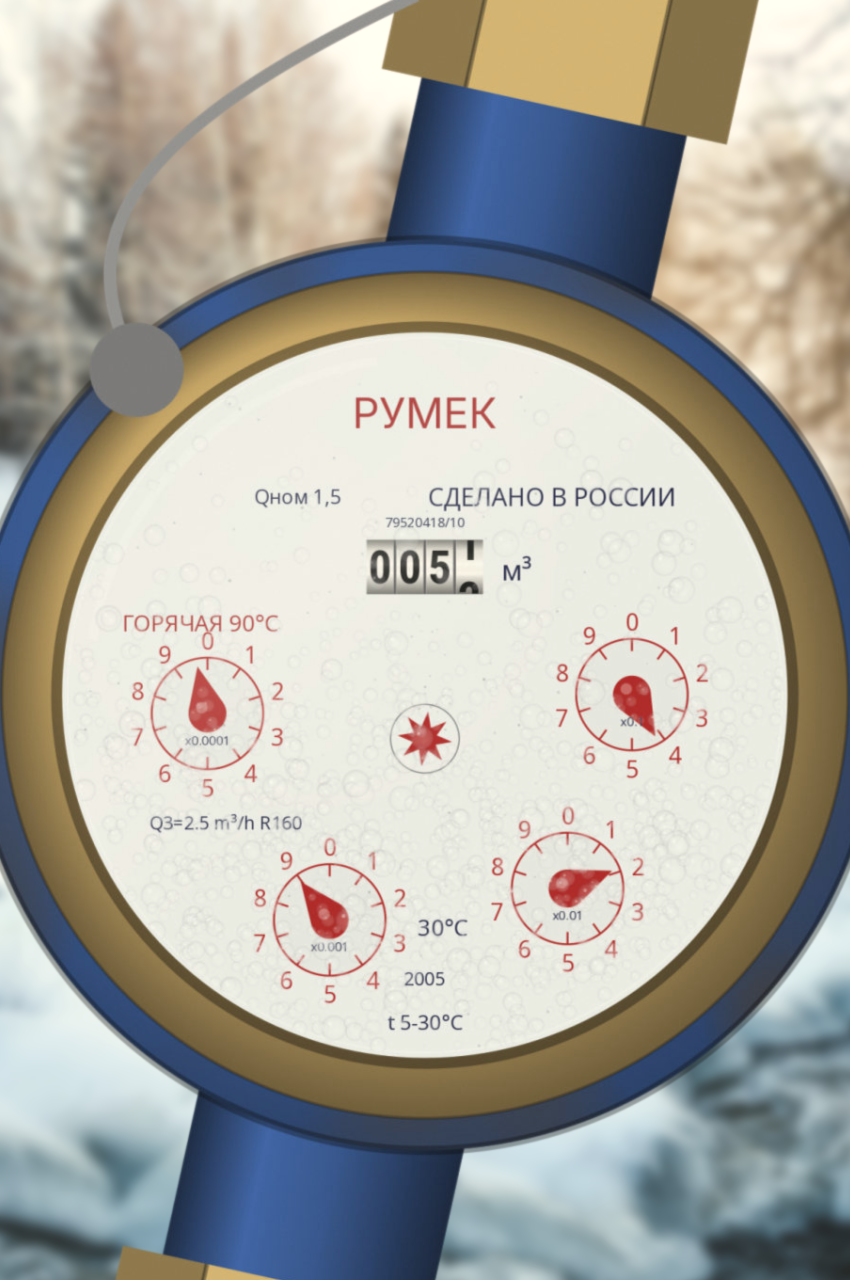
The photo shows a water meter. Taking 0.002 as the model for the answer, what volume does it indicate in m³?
51.4189
